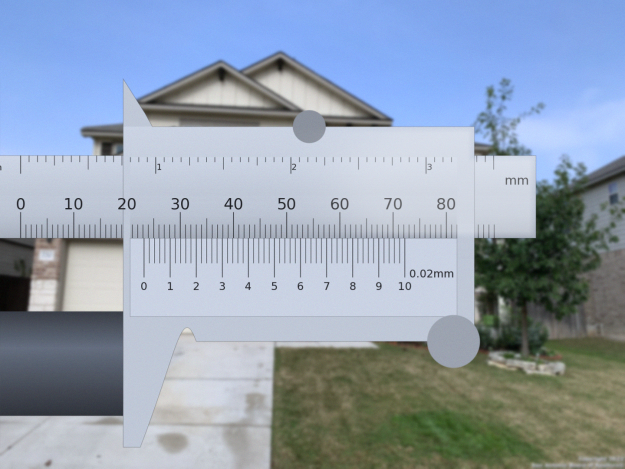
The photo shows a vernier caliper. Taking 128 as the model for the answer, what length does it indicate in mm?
23.2
